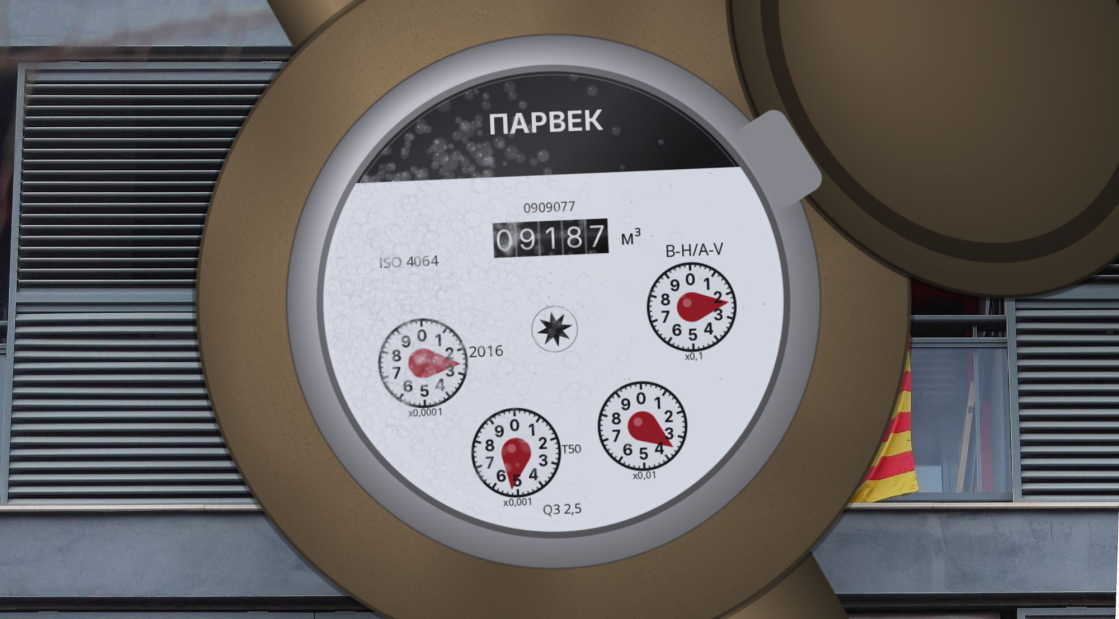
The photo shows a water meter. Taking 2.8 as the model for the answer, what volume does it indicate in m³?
9187.2352
